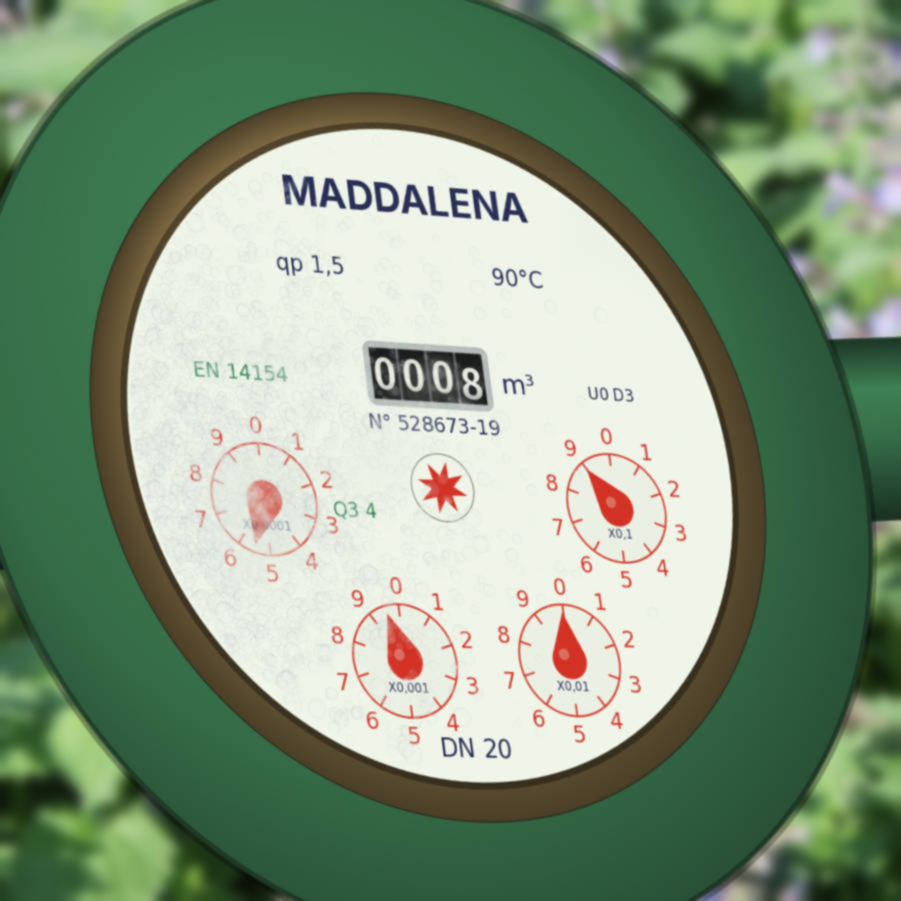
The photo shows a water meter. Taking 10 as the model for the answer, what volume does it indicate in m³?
7.8995
